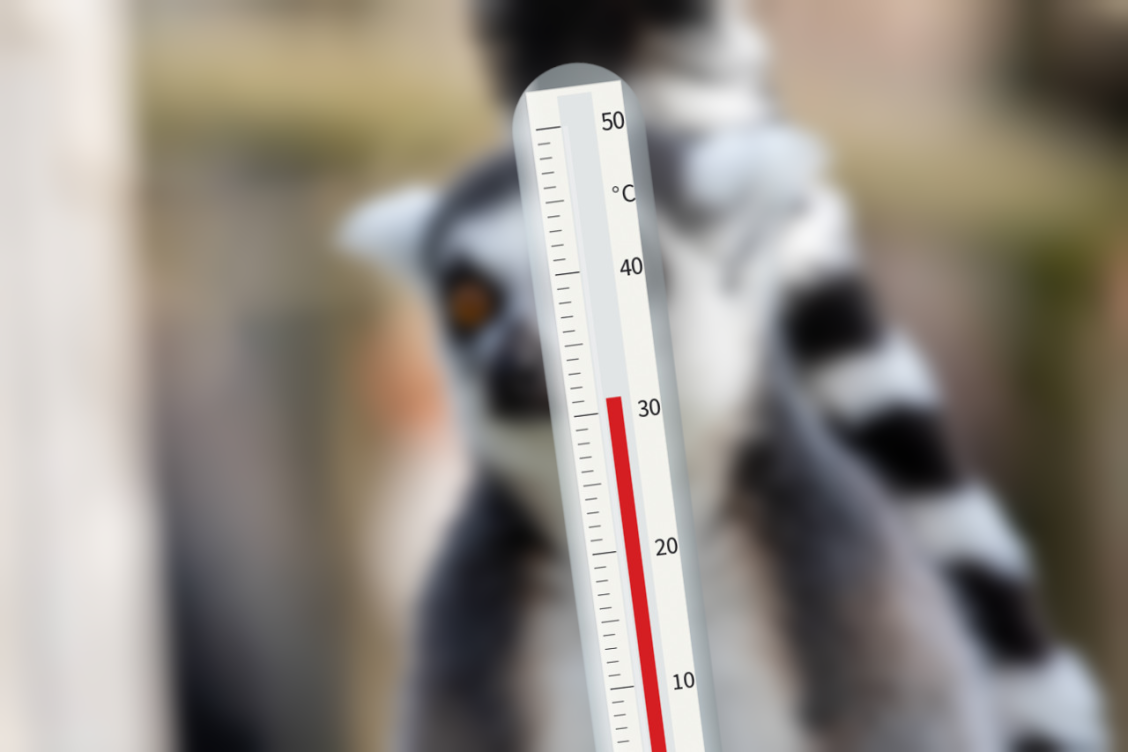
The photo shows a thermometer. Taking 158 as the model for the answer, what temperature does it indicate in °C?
31
